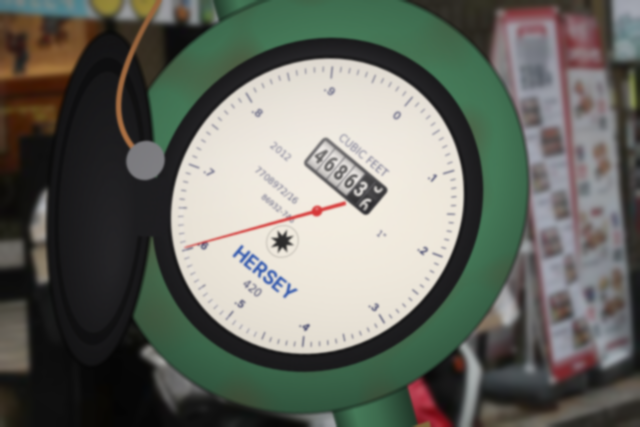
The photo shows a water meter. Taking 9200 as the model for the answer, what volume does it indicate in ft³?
468635.60
